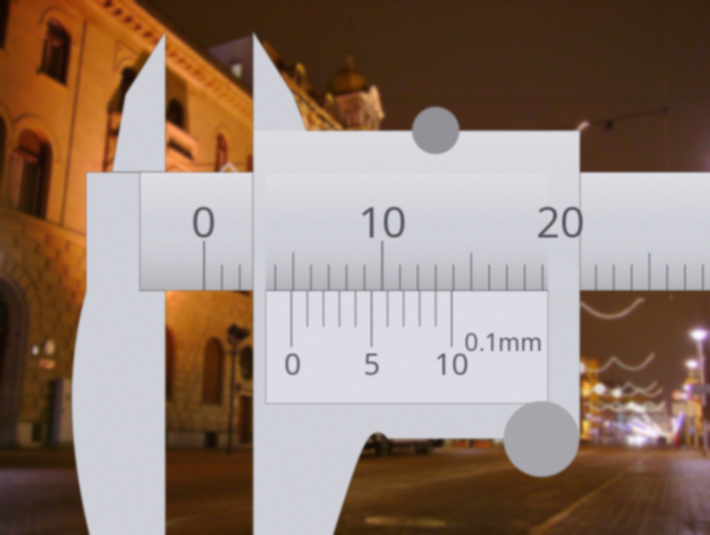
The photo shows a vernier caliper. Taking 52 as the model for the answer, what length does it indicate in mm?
4.9
